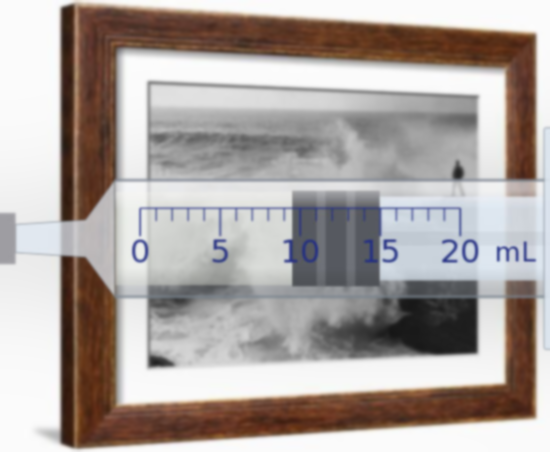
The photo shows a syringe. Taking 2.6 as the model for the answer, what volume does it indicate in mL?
9.5
